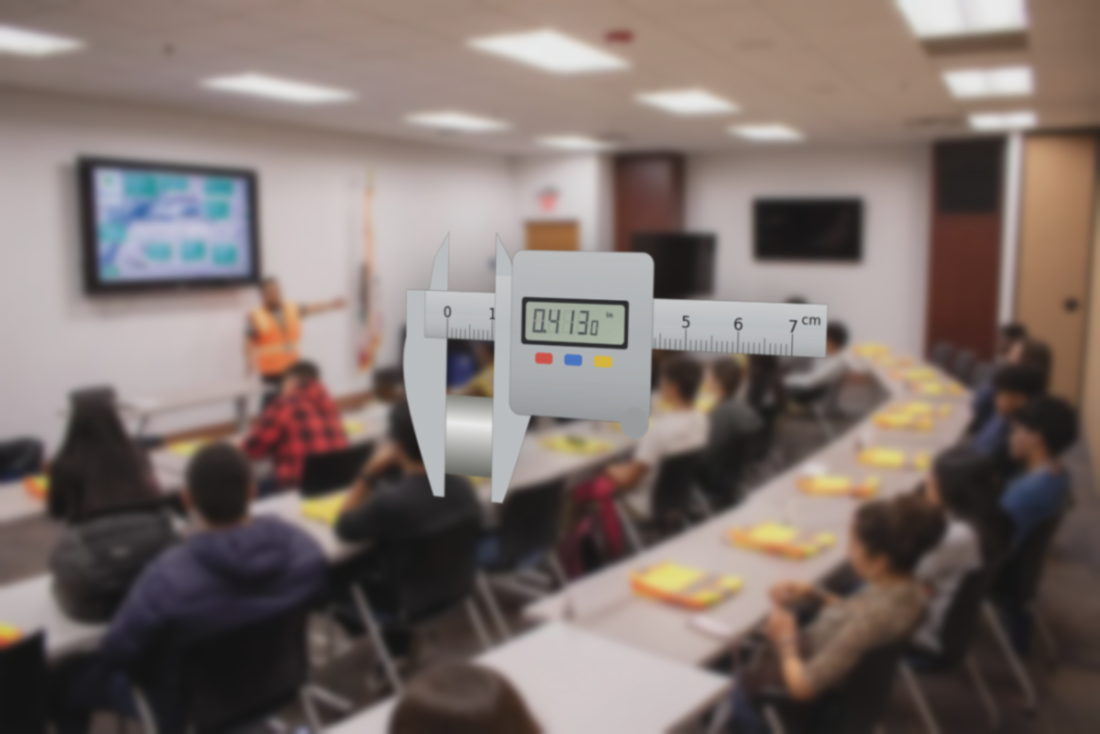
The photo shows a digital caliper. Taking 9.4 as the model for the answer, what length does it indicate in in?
0.4130
